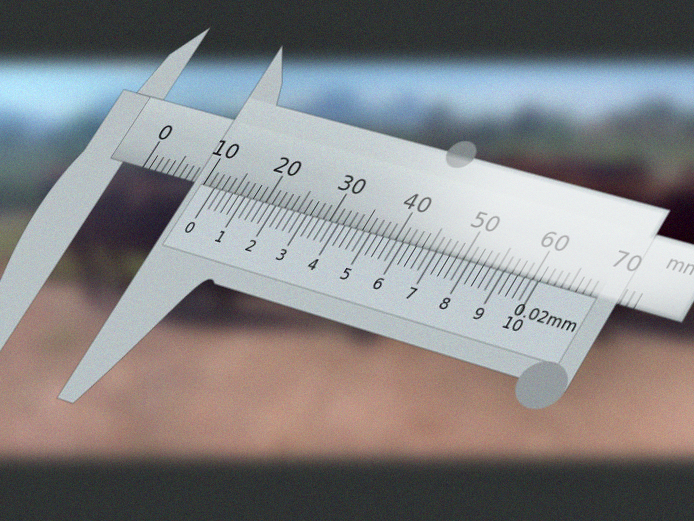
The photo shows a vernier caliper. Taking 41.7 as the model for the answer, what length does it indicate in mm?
11.8
